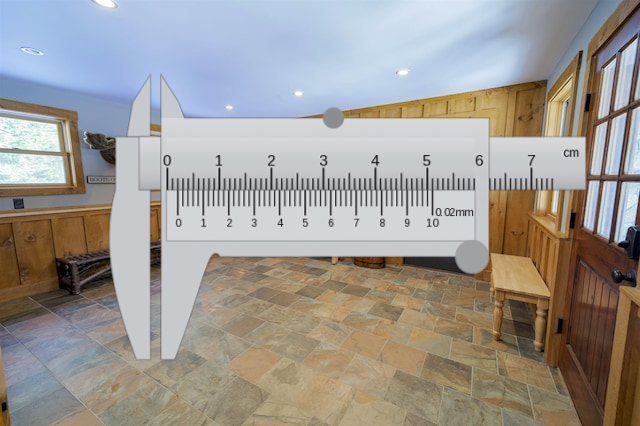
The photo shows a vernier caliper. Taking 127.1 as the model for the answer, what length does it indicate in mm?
2.0
